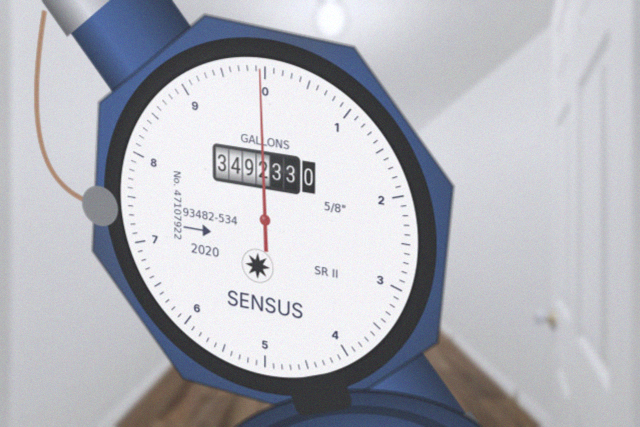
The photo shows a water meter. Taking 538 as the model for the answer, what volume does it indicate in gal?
3492329.9
